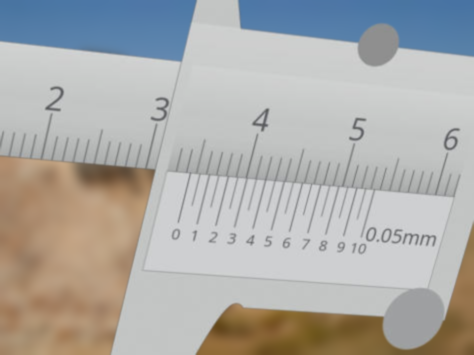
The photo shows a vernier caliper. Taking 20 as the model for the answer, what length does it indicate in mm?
34.4
